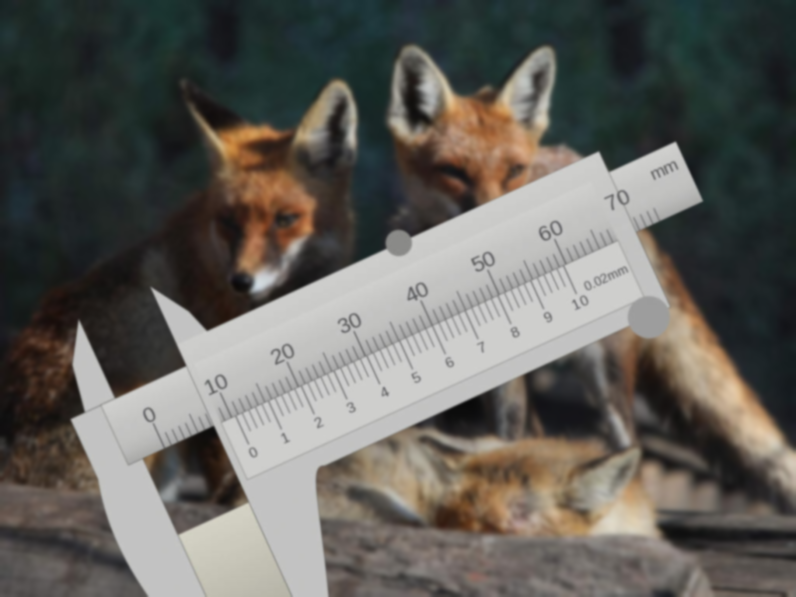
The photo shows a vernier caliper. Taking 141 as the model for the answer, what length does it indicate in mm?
10.6
